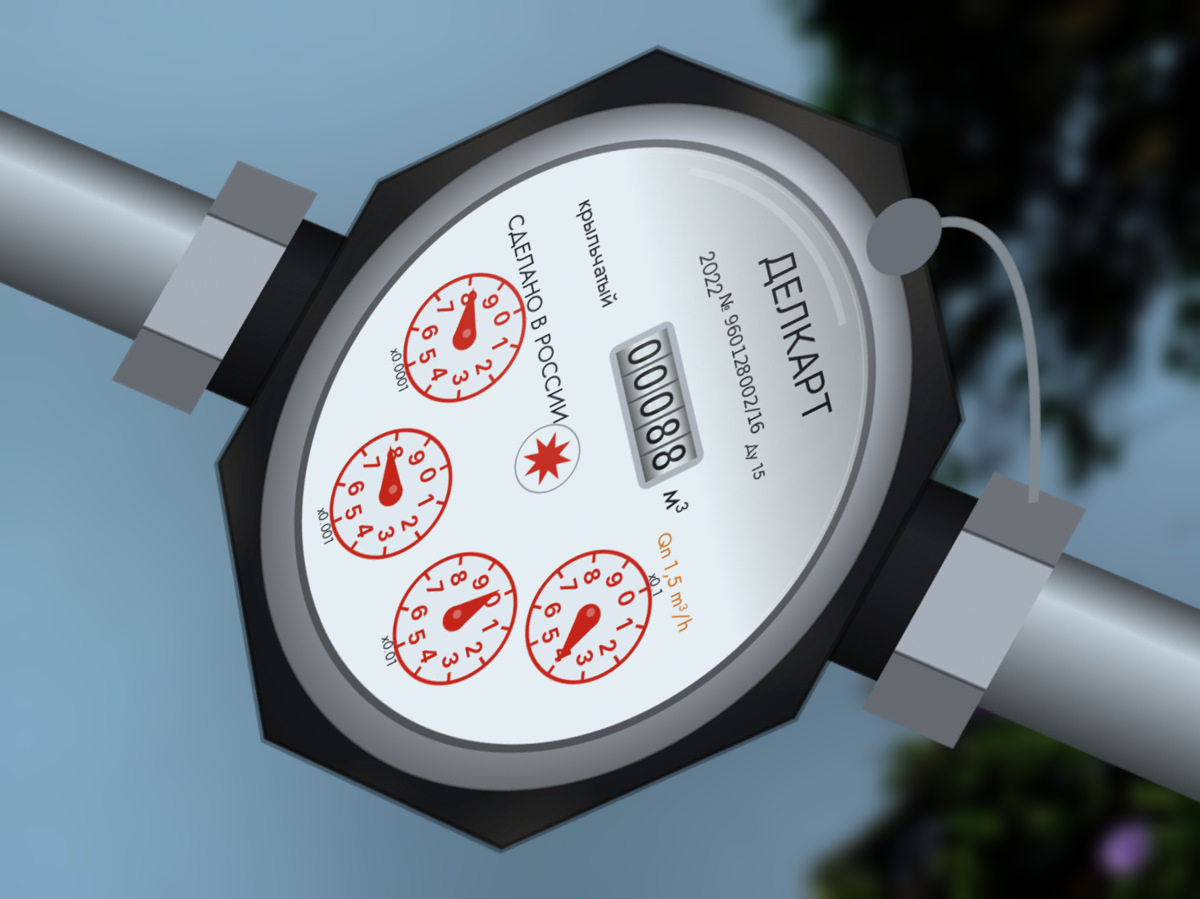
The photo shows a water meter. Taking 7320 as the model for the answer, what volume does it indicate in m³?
88.3978
